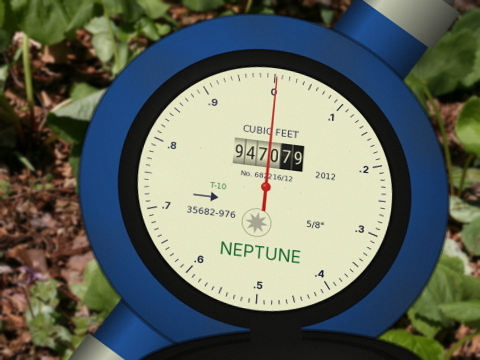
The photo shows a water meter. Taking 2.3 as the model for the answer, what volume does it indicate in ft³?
947079.00
